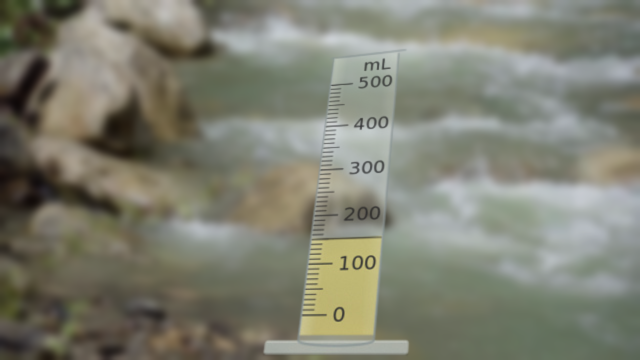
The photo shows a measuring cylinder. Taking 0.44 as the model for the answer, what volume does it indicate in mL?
150
